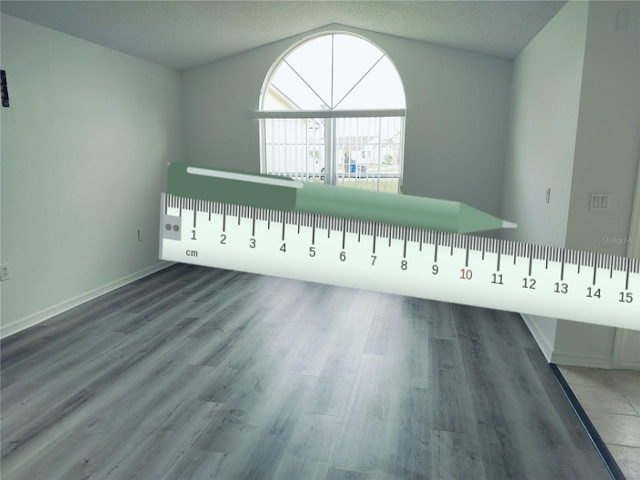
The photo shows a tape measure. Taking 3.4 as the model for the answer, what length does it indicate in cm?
11.5
